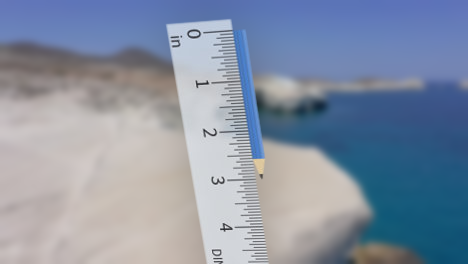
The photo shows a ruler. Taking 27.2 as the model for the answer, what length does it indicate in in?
3
